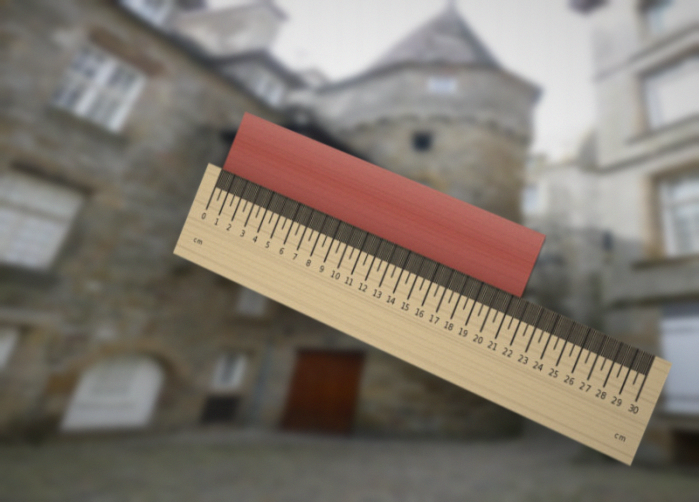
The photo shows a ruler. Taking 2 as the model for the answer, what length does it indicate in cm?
21.5
